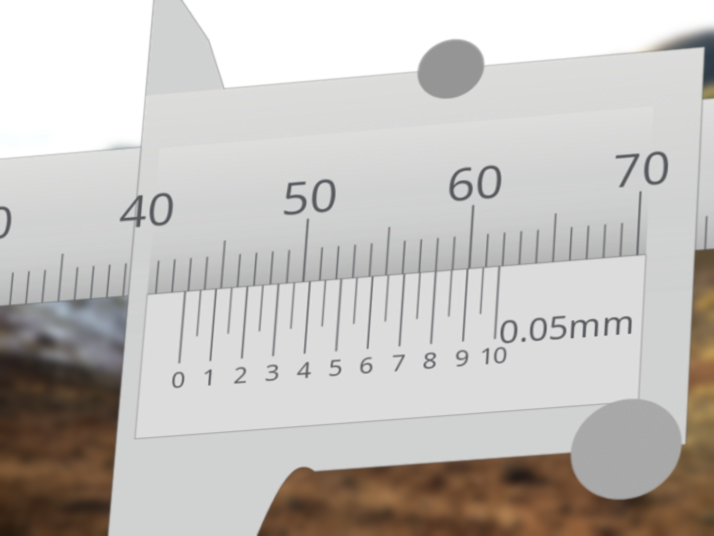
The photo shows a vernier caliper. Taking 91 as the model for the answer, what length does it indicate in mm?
42.8
